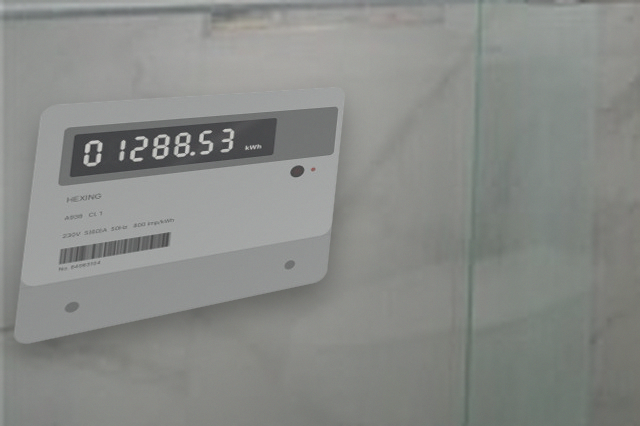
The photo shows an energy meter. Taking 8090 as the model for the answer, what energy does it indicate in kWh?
1288.53
